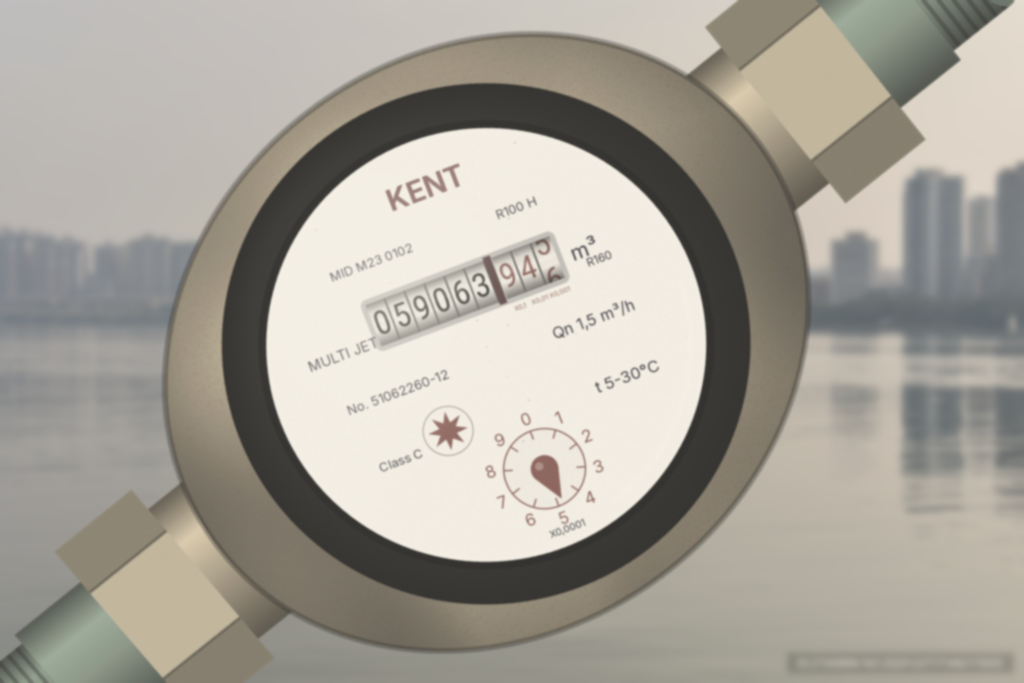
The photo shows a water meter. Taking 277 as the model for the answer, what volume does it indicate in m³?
59063.9454
